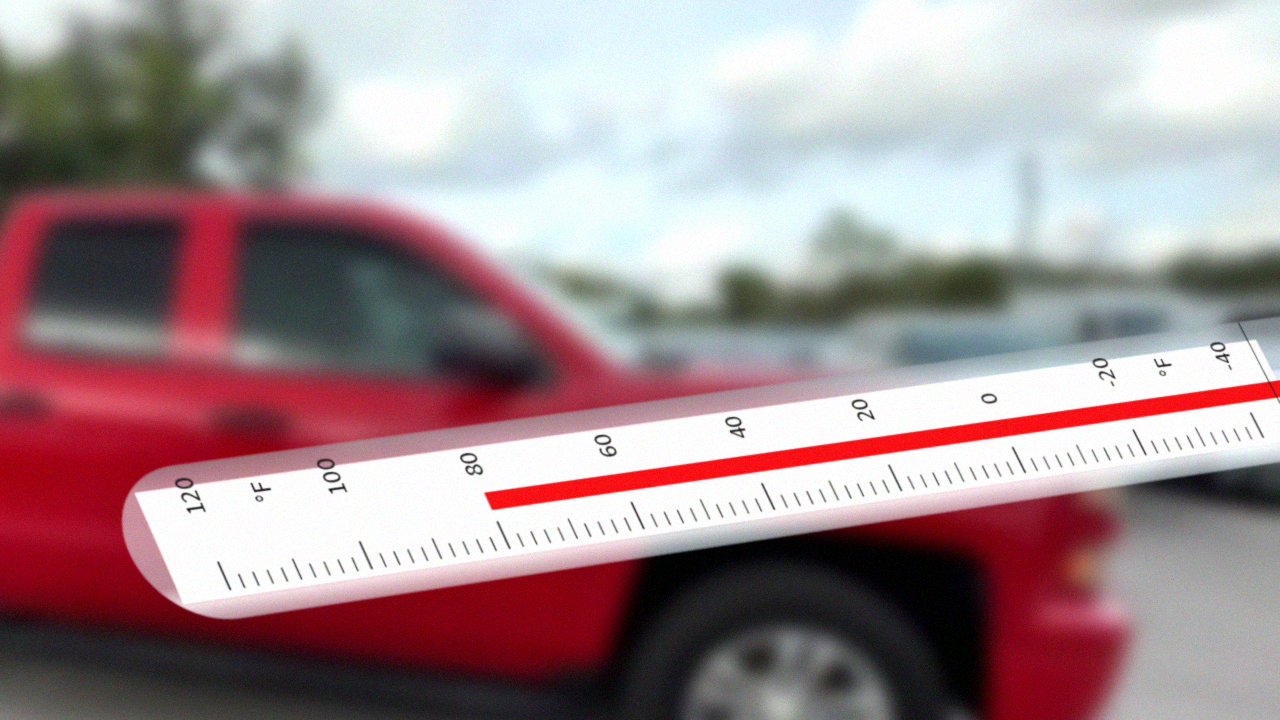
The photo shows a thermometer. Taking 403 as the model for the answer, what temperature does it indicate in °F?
80
